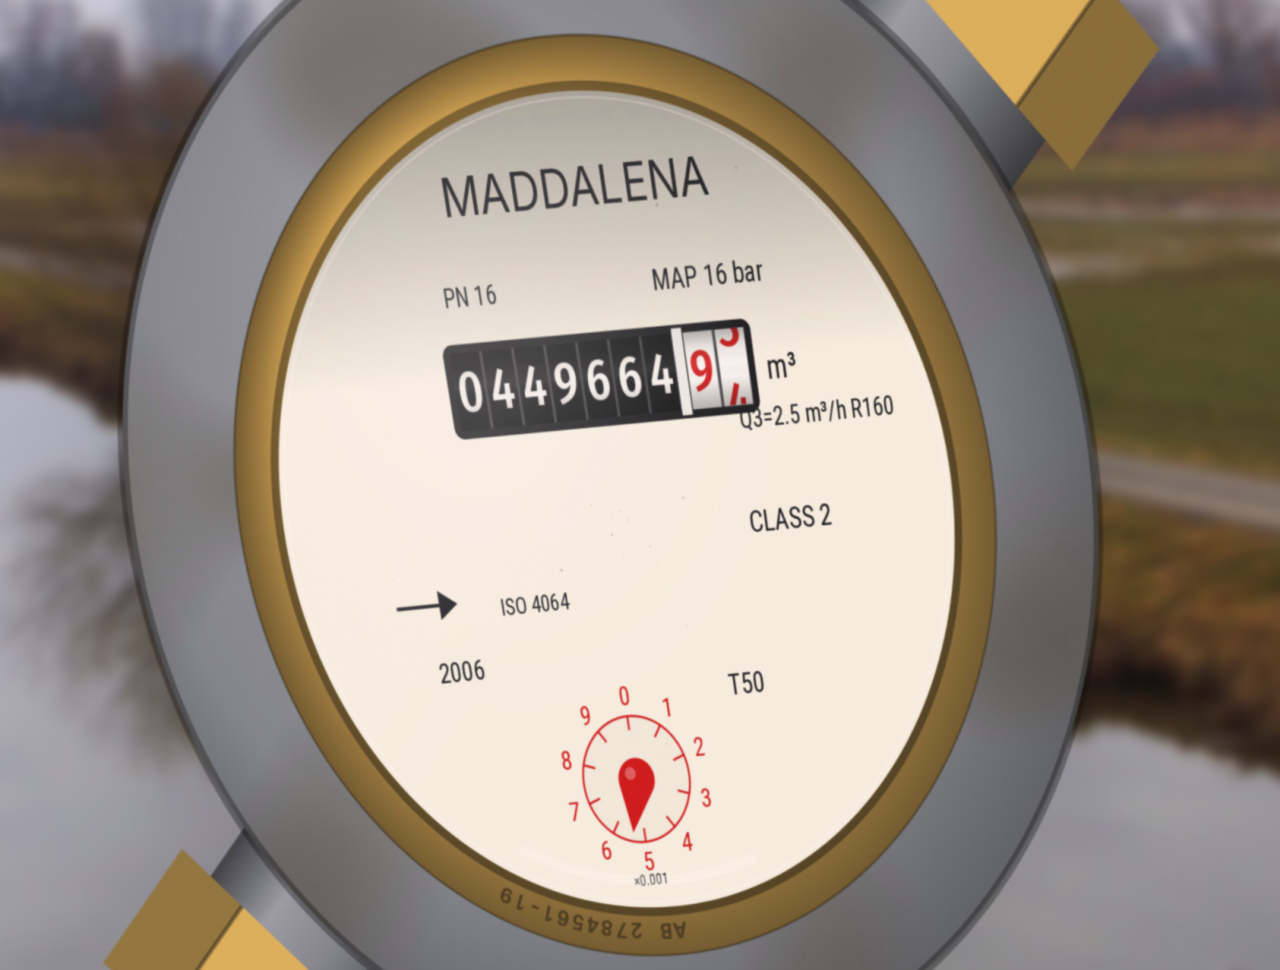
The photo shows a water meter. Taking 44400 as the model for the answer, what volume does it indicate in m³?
449664.935
